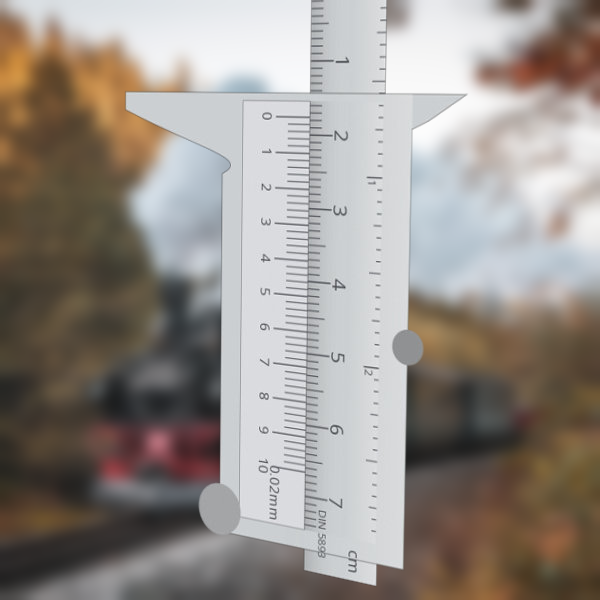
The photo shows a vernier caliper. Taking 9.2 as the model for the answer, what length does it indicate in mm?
17.6
